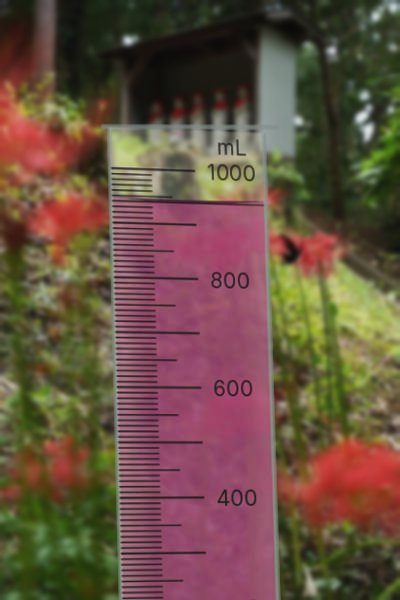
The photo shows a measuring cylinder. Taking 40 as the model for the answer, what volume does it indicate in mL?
940
